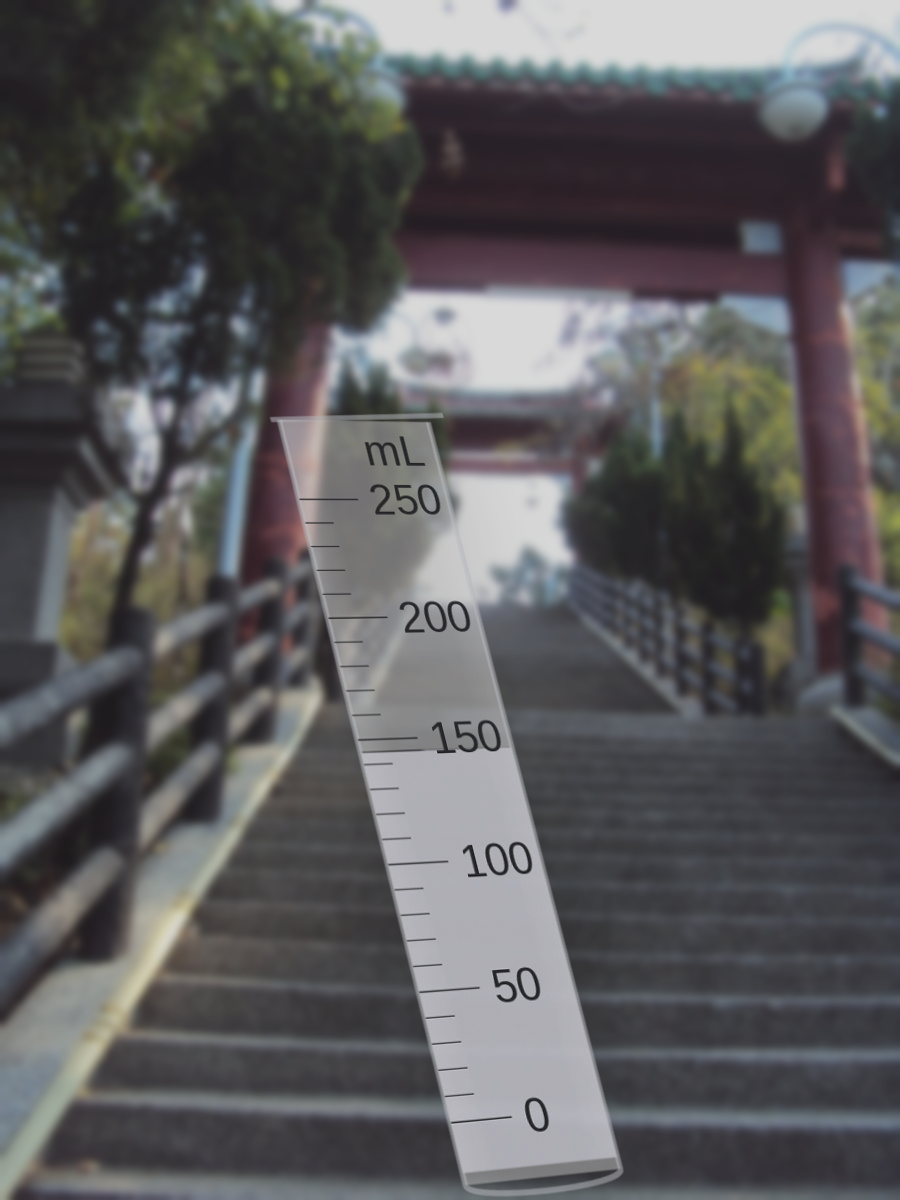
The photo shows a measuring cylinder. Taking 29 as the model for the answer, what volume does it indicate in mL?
145
